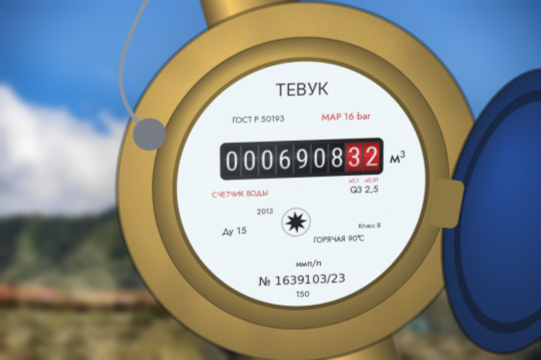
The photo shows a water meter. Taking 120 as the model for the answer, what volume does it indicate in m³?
6908.32
